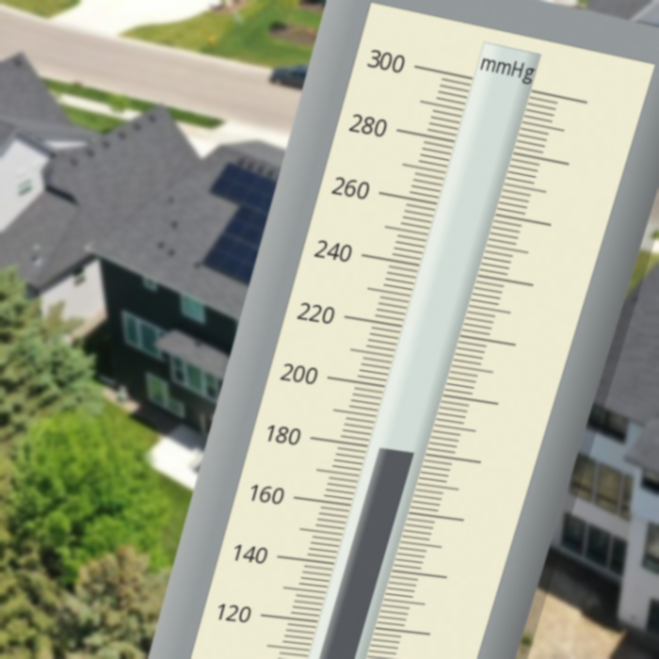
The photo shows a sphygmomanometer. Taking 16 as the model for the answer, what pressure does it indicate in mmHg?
180
